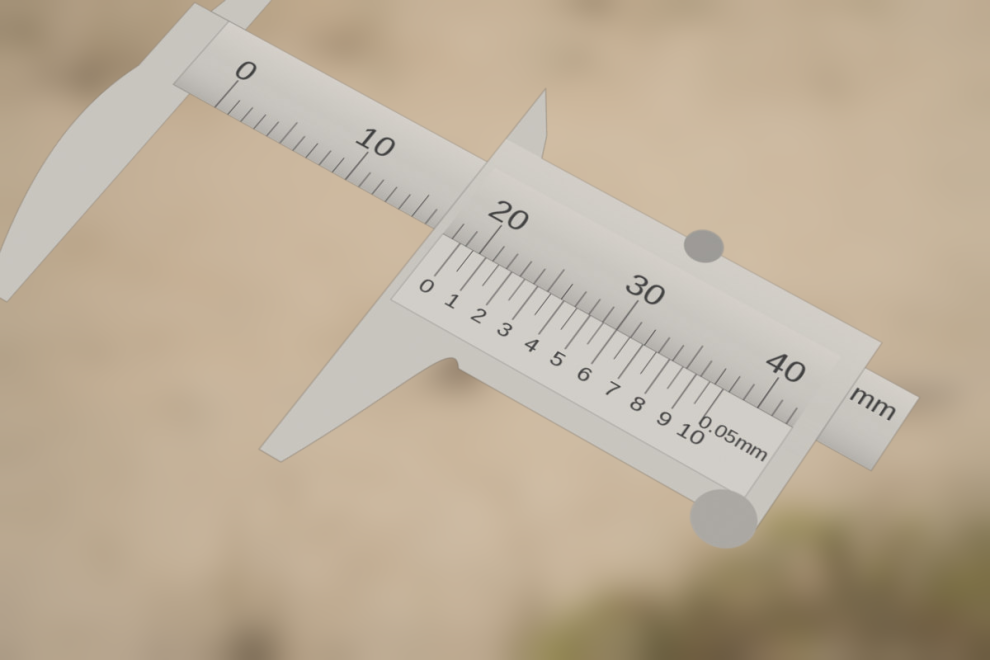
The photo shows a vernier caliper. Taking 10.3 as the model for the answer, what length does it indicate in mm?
18.6
